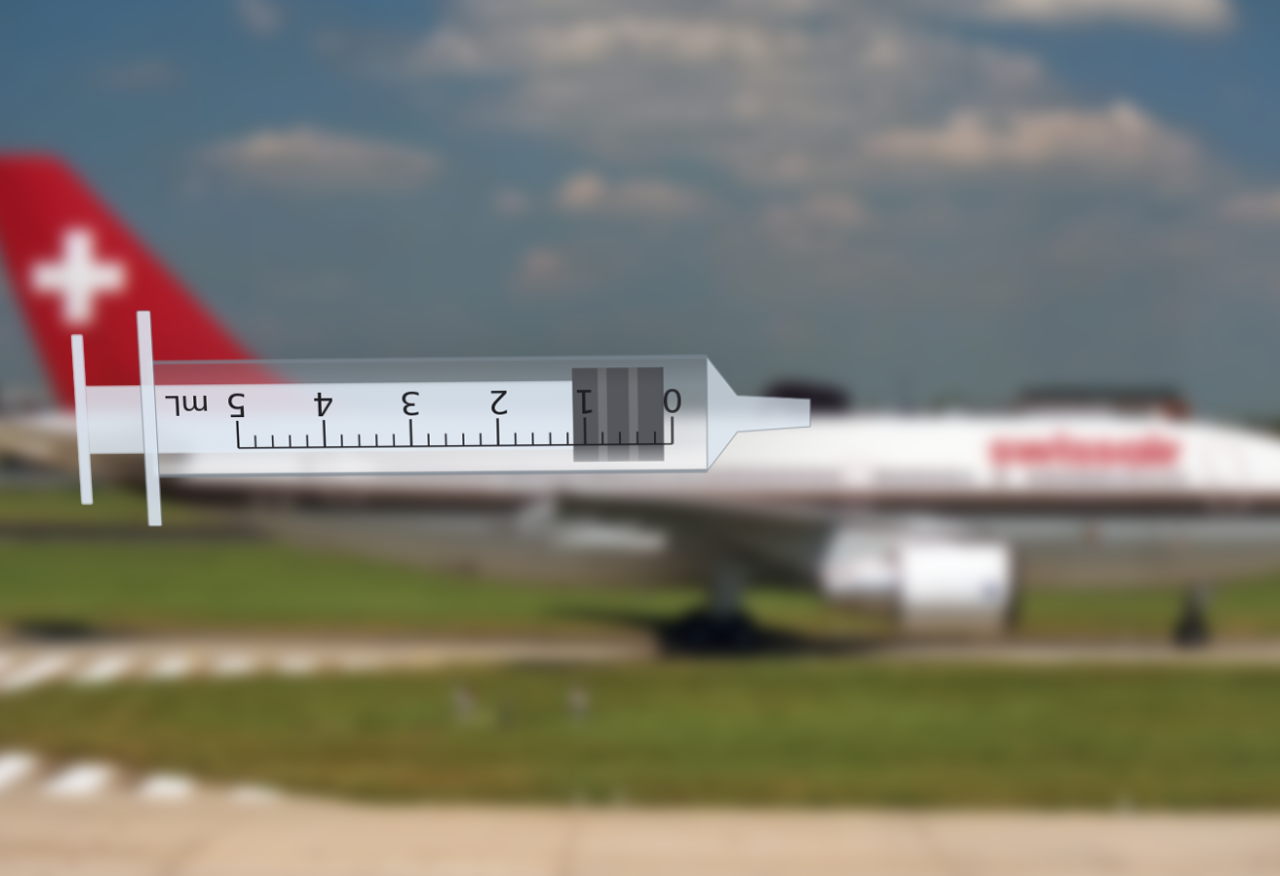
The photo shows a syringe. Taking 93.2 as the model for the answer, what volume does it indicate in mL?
0.1
